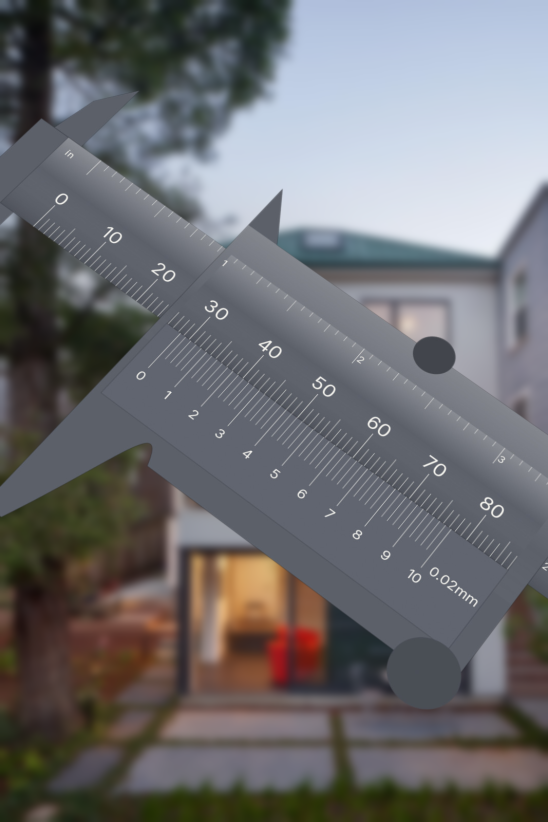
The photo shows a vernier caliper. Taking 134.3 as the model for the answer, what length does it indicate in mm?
28.4
